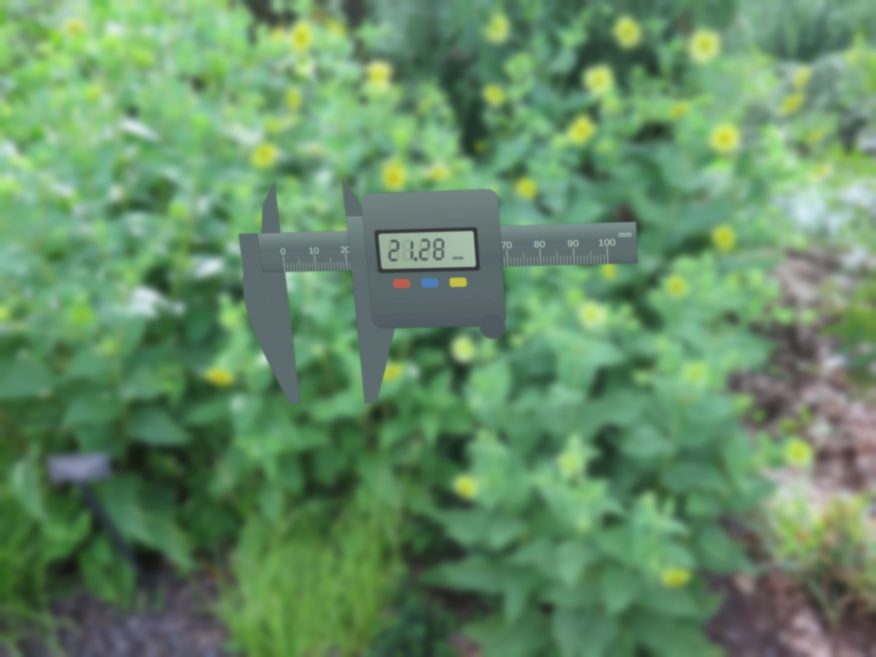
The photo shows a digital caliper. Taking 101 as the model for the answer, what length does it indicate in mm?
21.28
